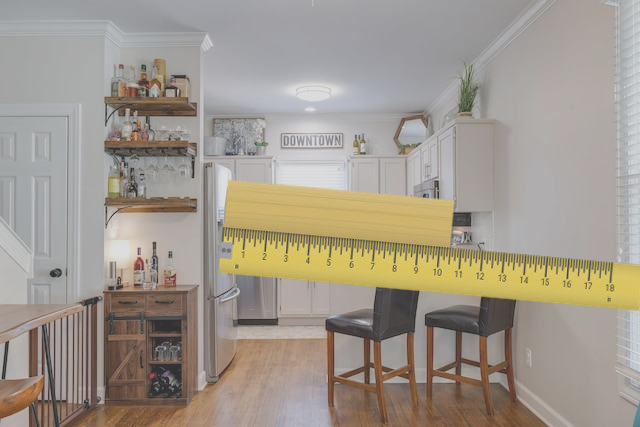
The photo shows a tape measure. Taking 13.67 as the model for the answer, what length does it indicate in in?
10.5
